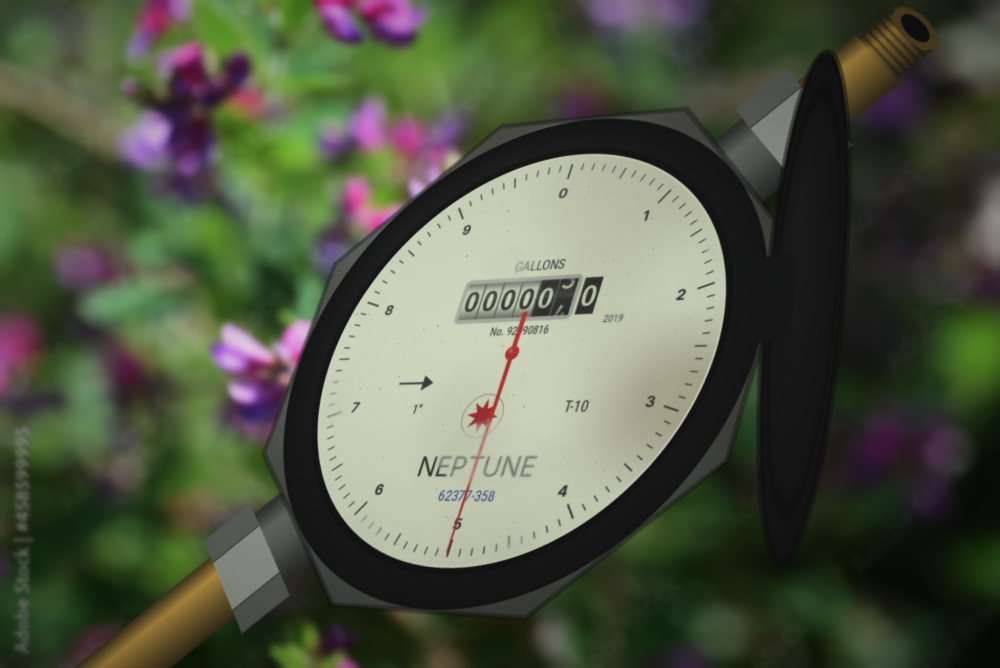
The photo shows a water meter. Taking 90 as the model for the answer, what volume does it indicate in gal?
35.0
